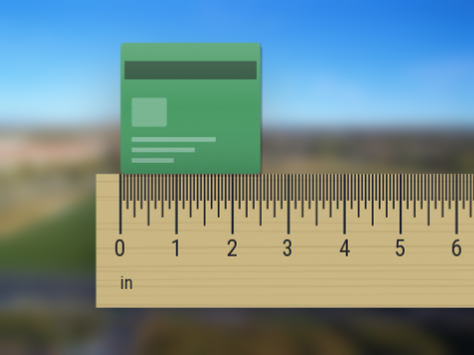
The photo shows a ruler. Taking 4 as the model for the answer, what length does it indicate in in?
2.5
